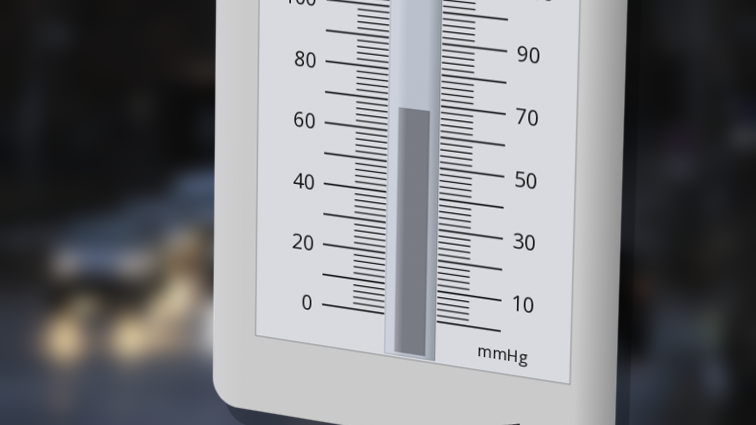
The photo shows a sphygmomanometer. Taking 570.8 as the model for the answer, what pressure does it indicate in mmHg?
68
